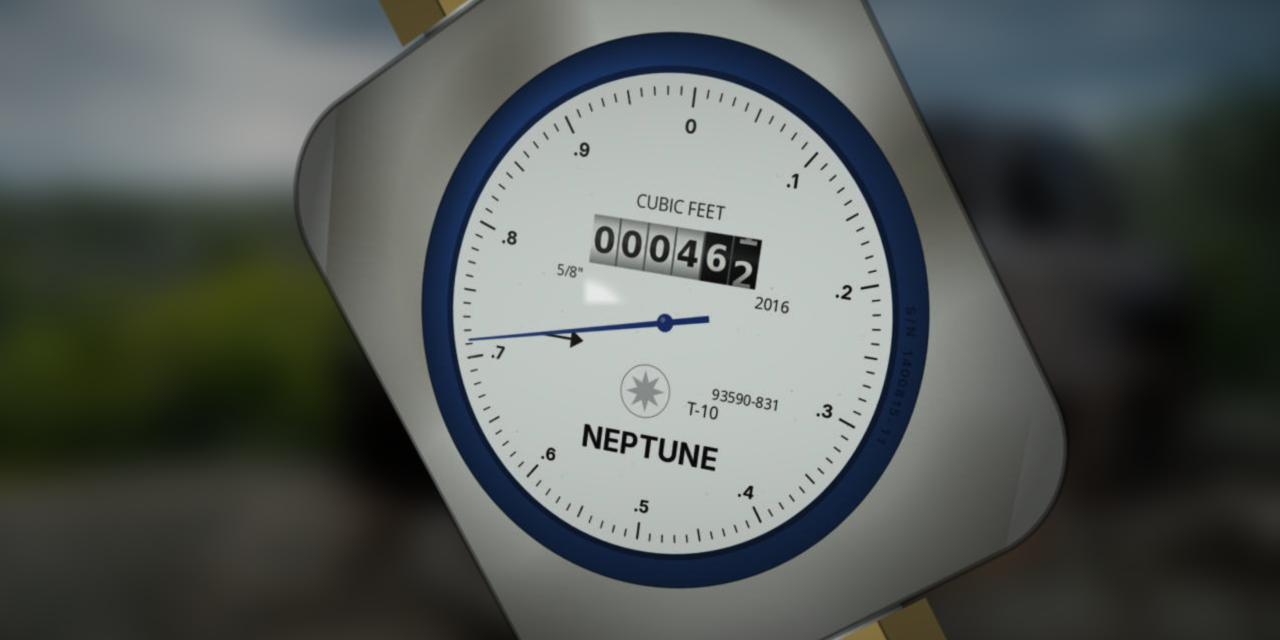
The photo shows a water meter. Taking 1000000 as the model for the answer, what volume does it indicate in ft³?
461.71
